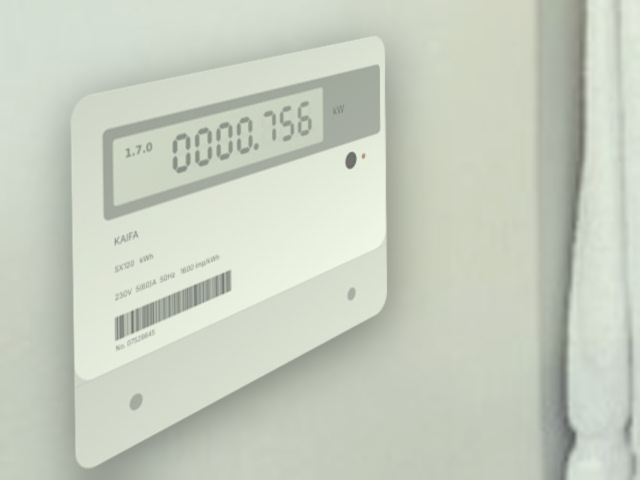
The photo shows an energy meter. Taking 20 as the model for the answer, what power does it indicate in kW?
0.756
